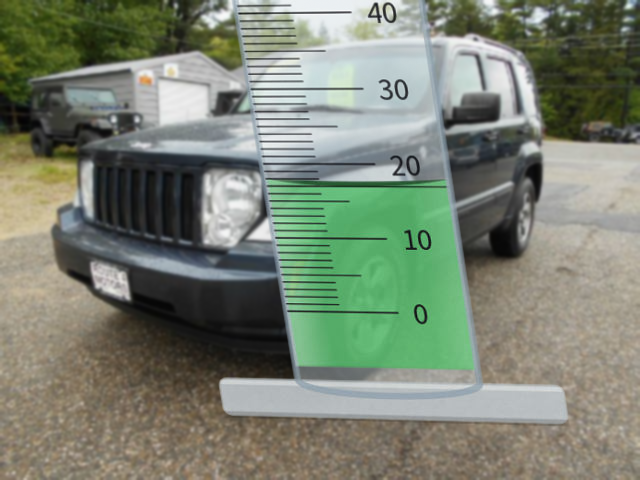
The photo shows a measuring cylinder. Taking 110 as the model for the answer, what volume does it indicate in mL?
17
